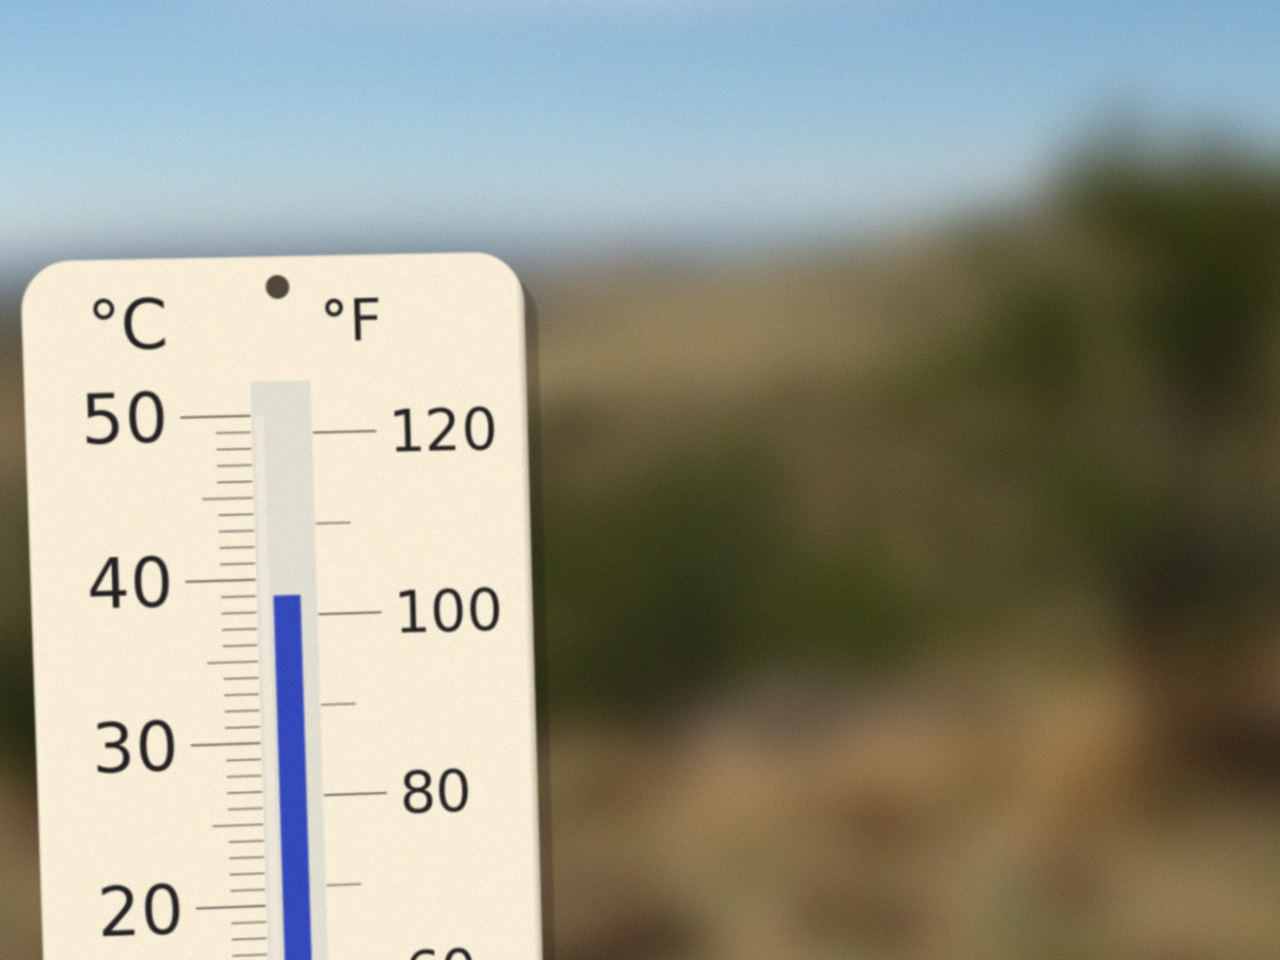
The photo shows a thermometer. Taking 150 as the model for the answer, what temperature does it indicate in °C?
39
